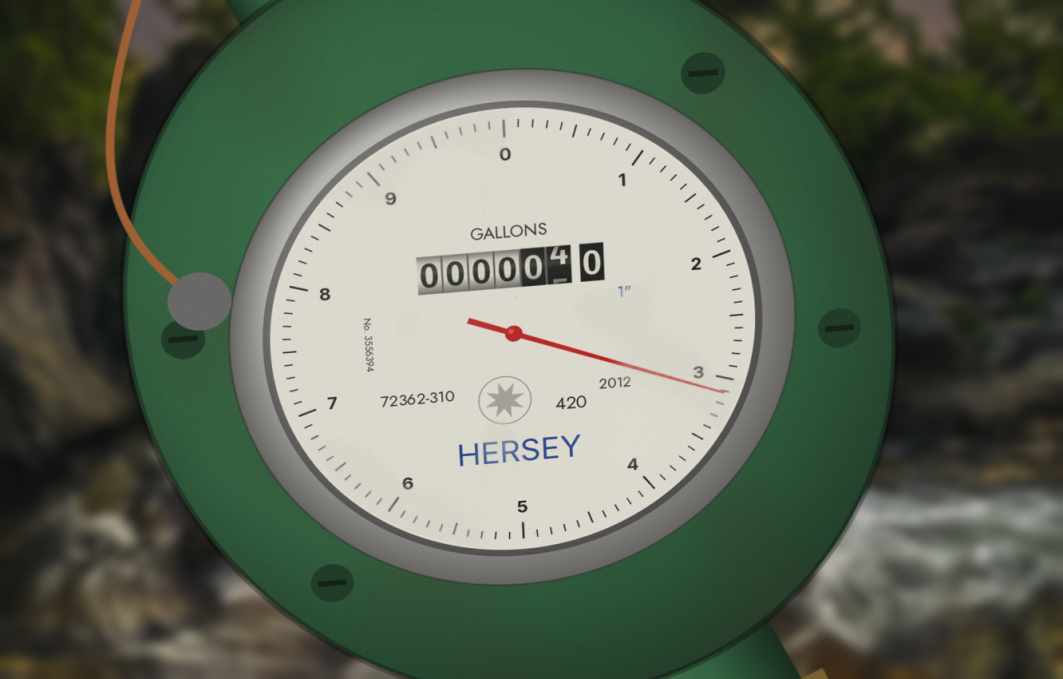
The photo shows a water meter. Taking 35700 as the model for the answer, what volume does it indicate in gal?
43.1
